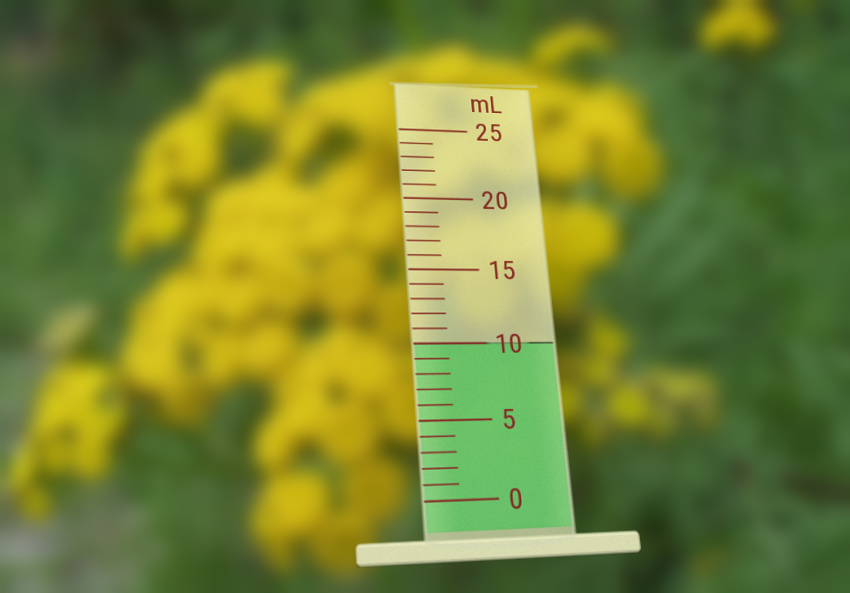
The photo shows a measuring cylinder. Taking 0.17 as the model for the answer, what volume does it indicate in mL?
10
